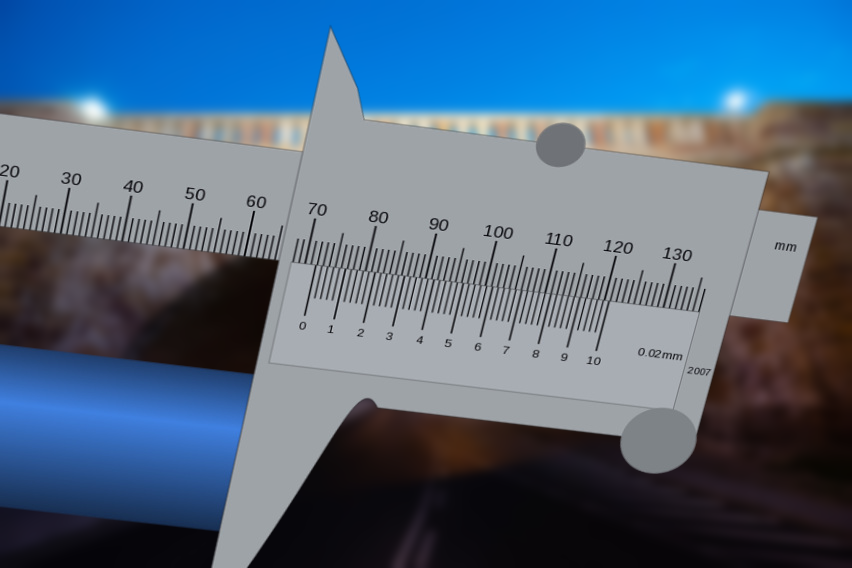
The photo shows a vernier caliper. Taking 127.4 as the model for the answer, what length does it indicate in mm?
71.8
